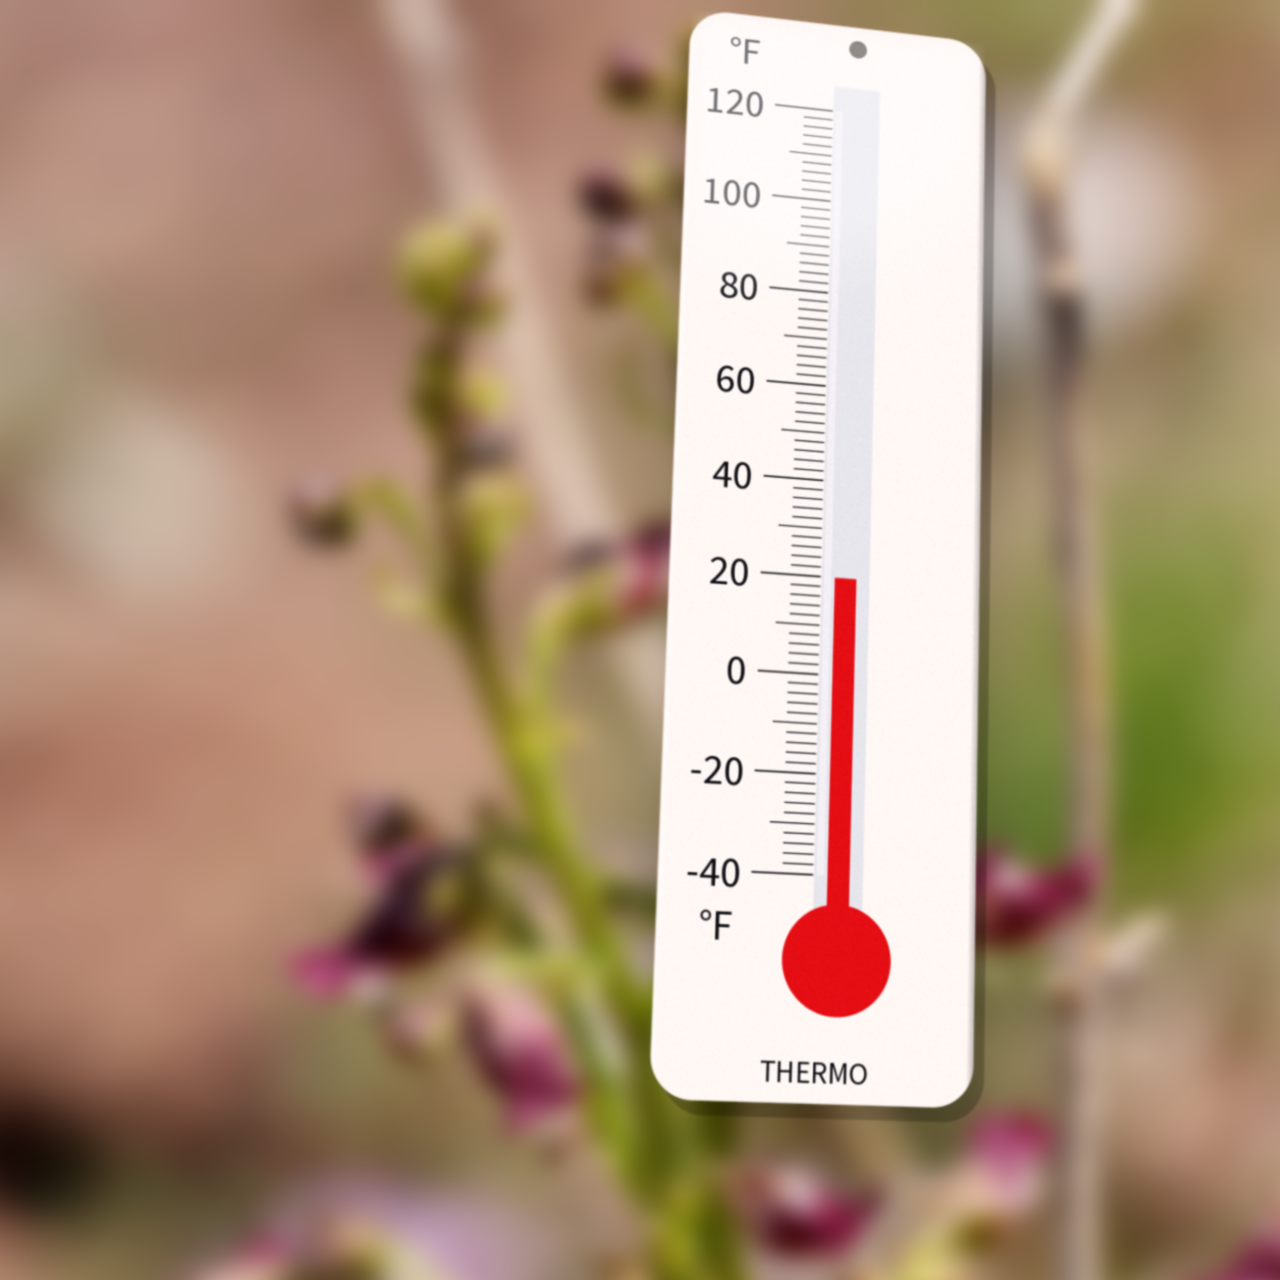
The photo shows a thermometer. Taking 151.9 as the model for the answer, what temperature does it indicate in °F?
20
